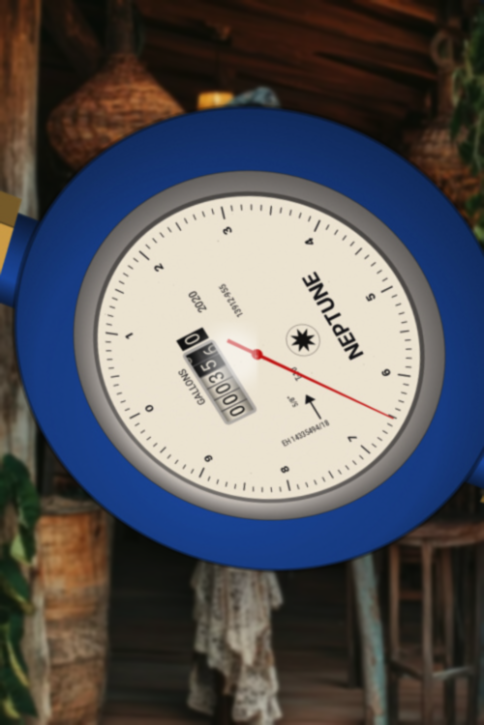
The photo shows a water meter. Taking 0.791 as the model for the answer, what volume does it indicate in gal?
3556.5
